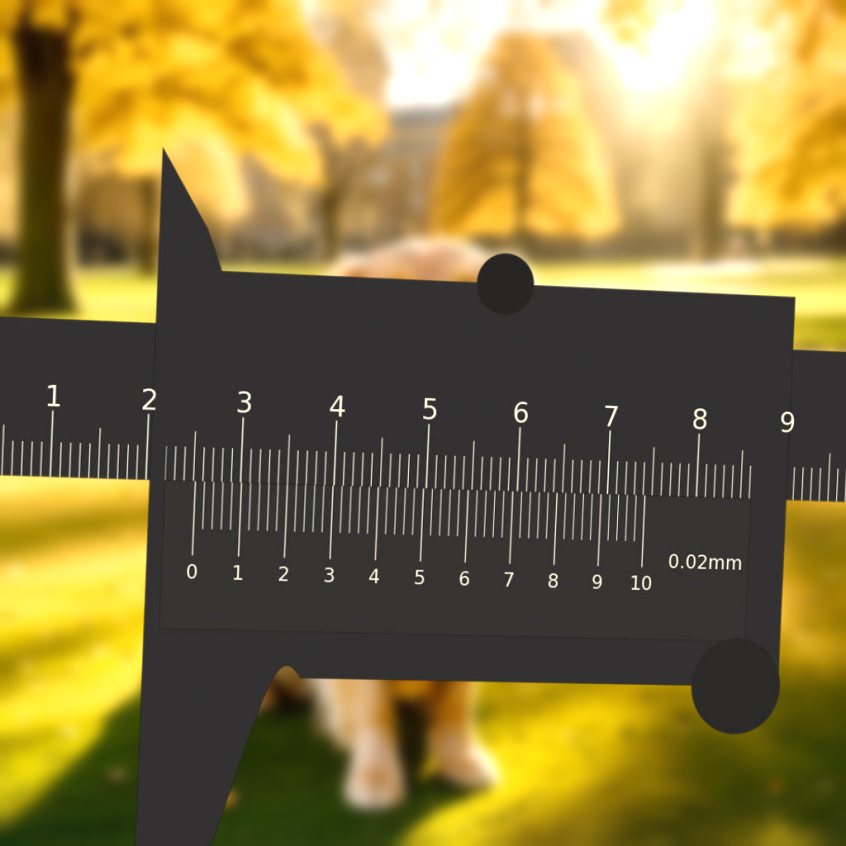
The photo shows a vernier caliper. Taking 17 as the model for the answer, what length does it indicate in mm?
25.2
